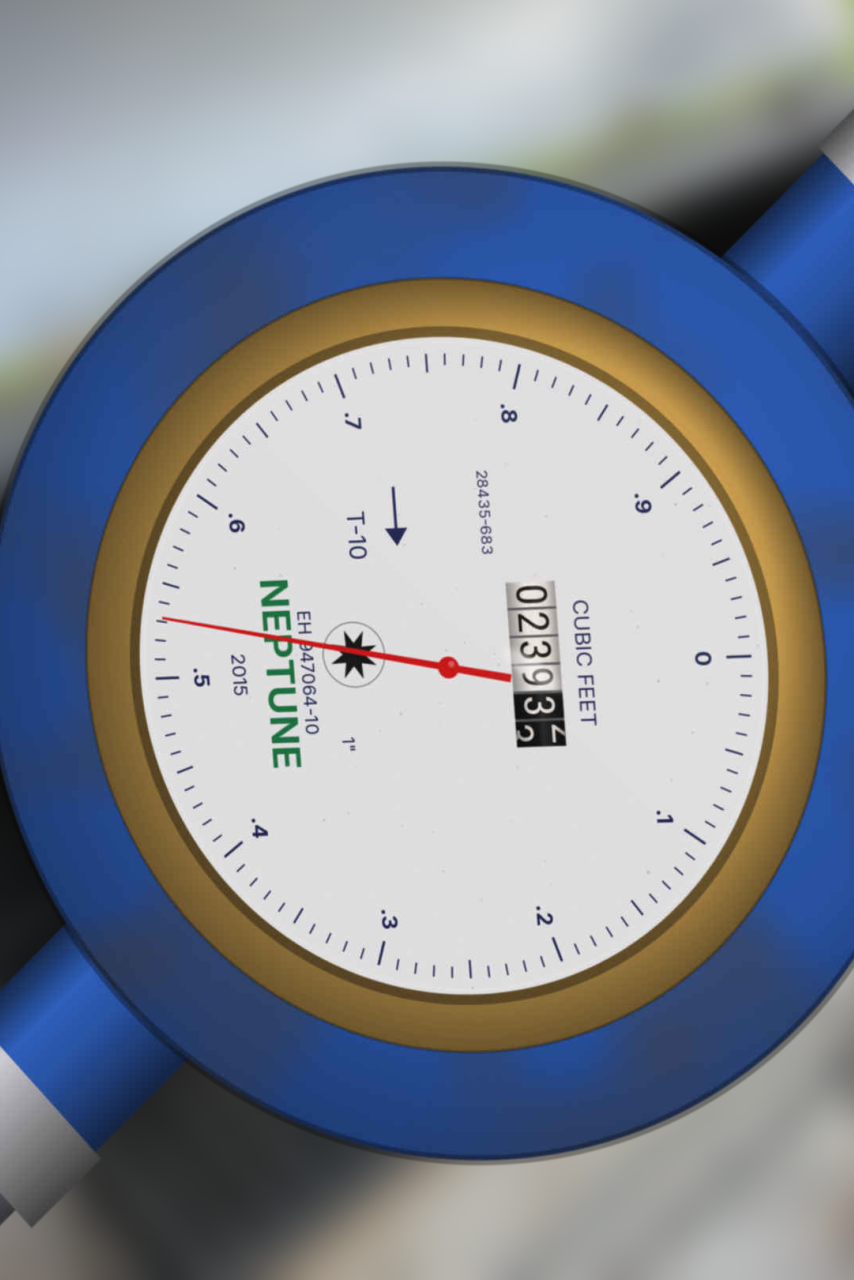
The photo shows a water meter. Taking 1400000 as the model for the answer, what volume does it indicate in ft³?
23932.53
